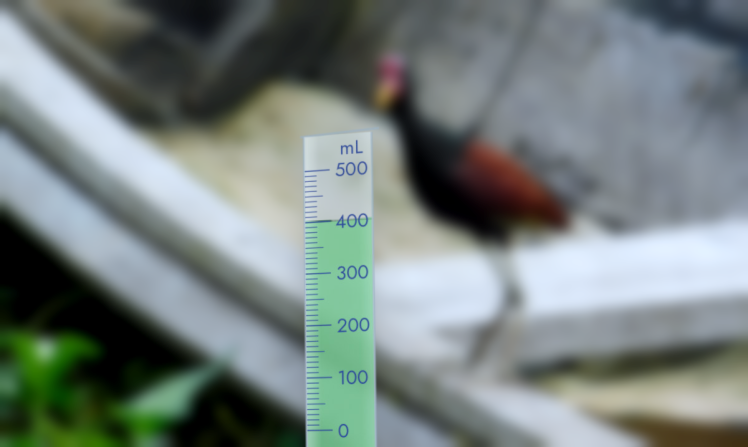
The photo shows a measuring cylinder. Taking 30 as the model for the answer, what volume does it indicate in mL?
400
